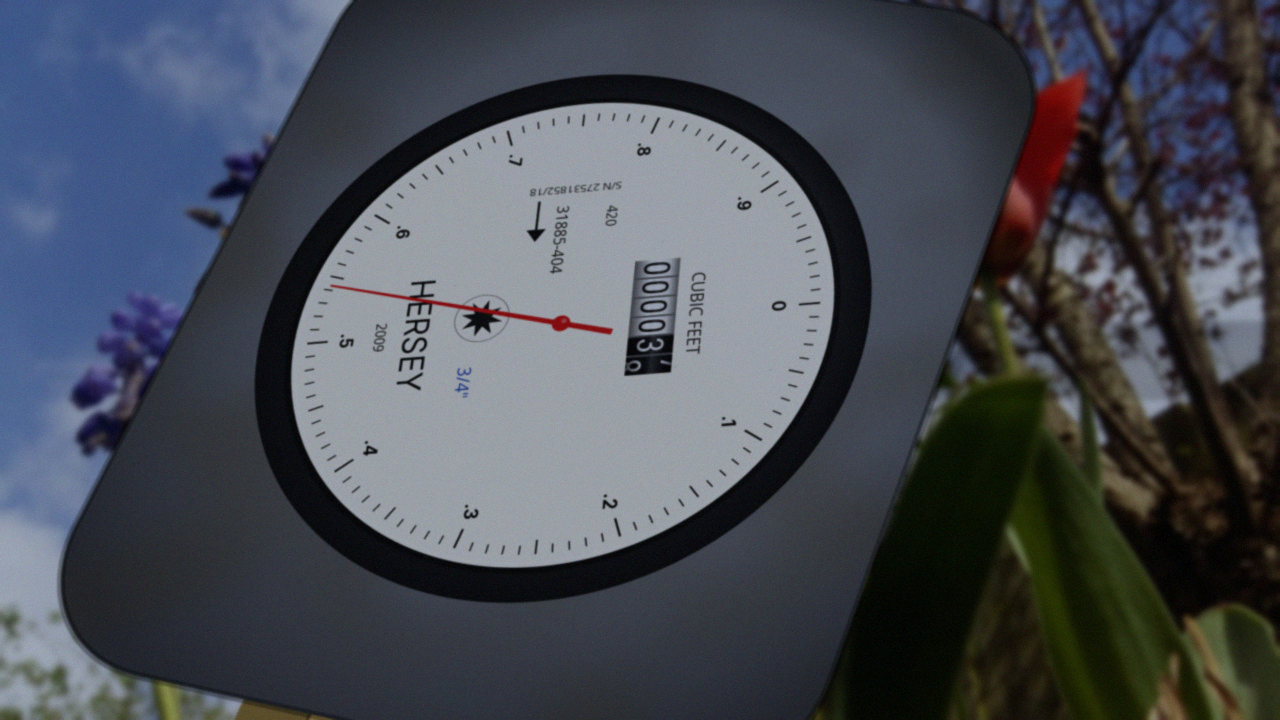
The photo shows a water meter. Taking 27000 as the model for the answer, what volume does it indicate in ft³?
37.54
